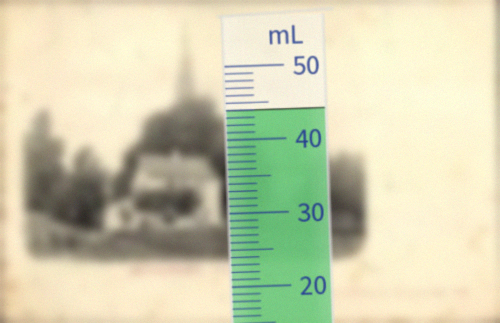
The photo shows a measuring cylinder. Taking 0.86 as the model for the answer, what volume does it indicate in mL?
44
